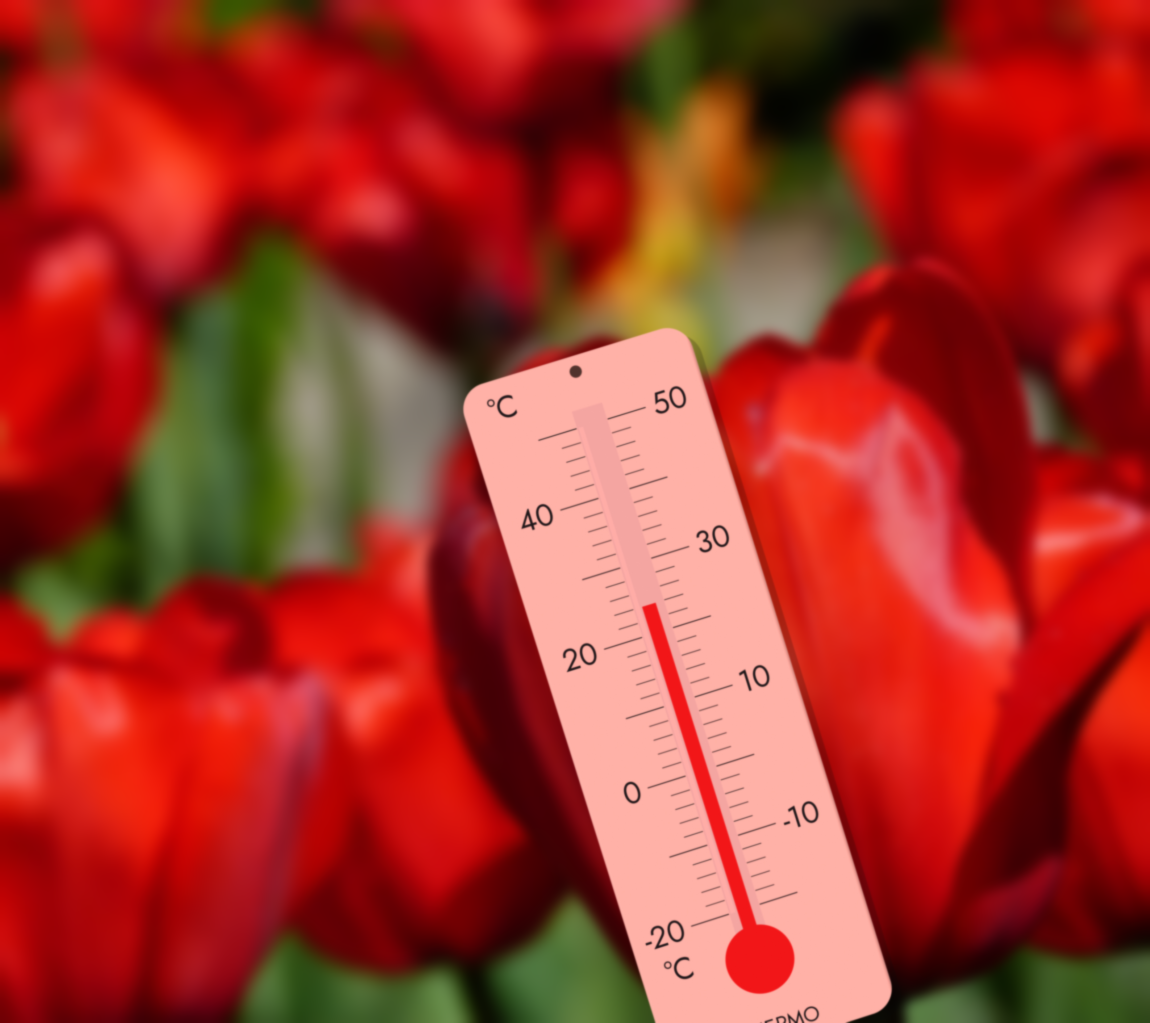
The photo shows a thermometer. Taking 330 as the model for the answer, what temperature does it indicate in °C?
24
